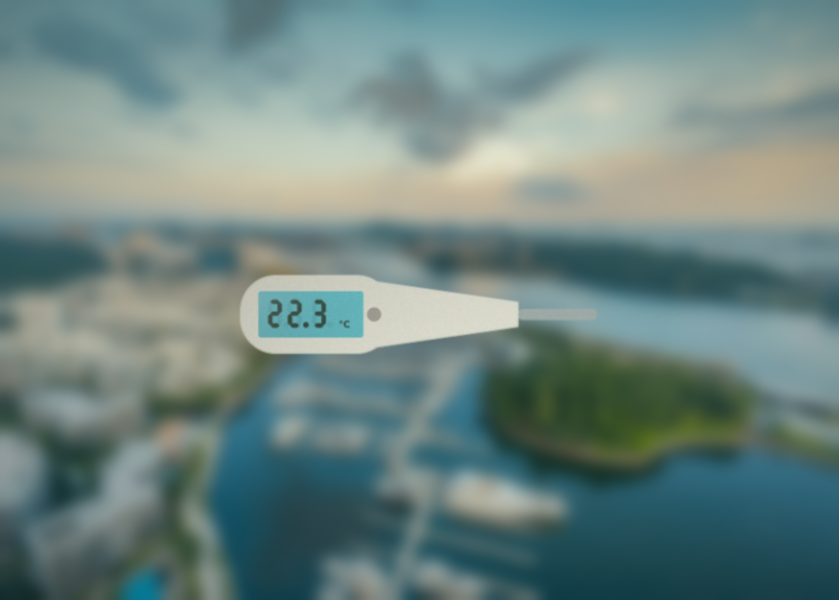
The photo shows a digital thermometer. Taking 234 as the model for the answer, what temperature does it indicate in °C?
22.3
